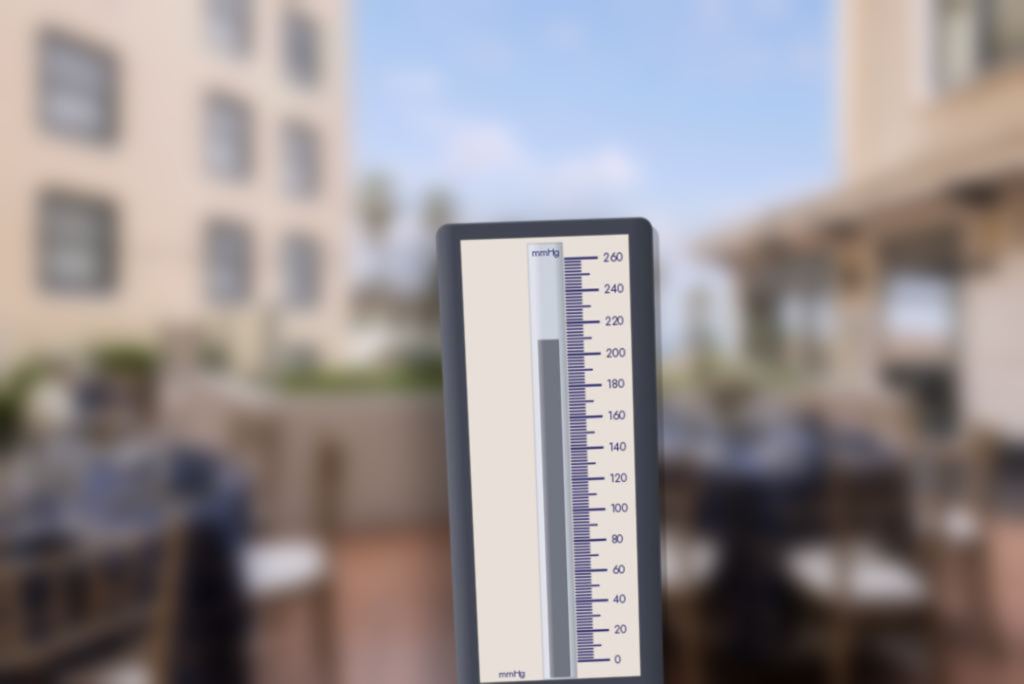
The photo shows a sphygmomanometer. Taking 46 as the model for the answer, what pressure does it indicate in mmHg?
210
